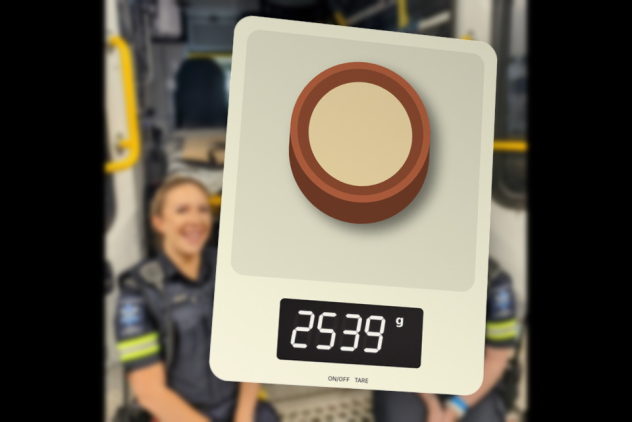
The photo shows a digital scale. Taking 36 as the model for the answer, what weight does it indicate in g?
2539
